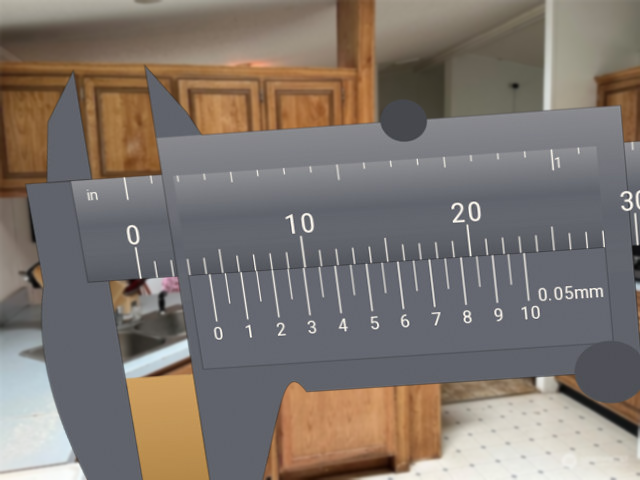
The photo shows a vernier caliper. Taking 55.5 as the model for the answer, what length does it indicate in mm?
4.2
